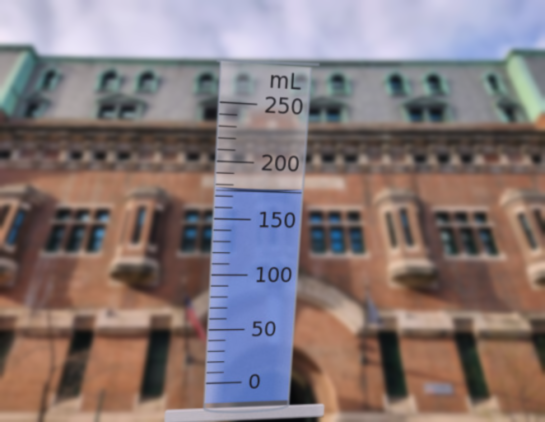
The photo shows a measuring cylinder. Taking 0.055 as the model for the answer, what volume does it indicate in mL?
175
